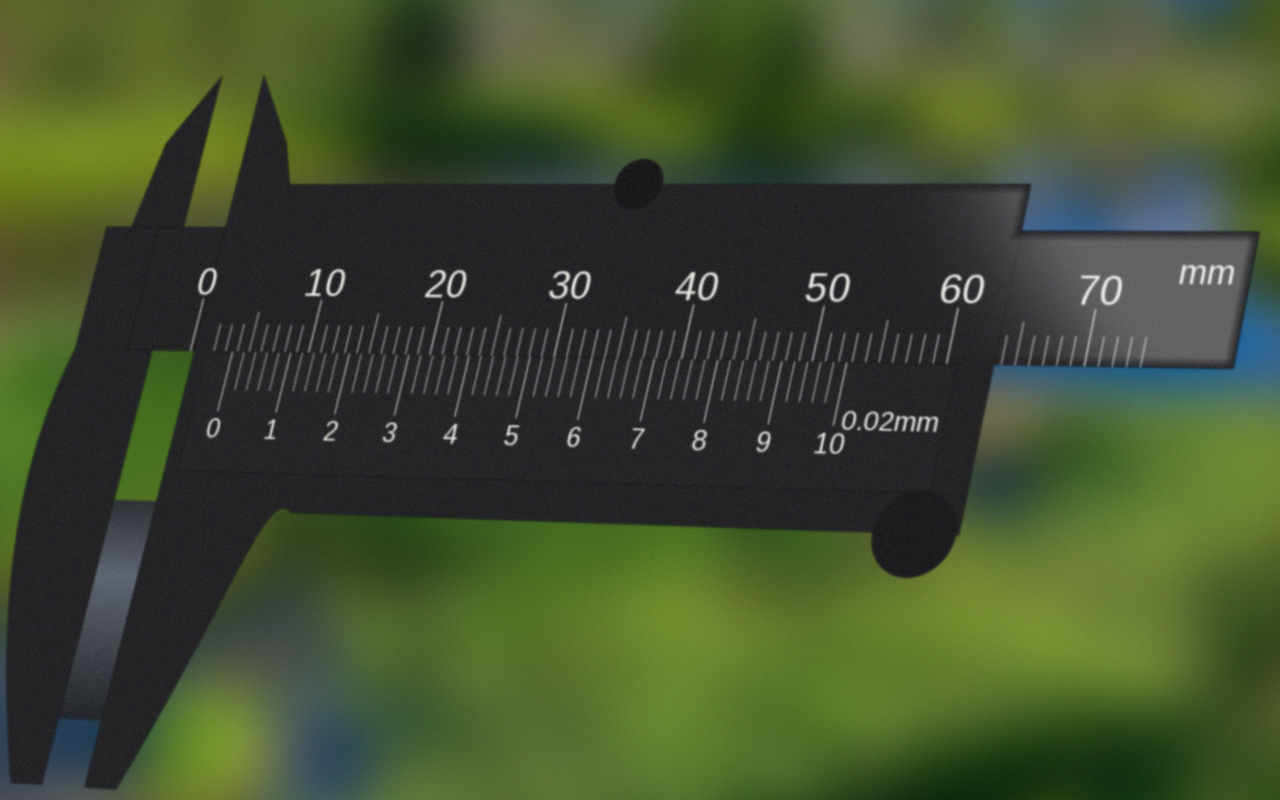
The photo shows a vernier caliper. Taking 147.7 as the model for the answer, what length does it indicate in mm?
3.6
